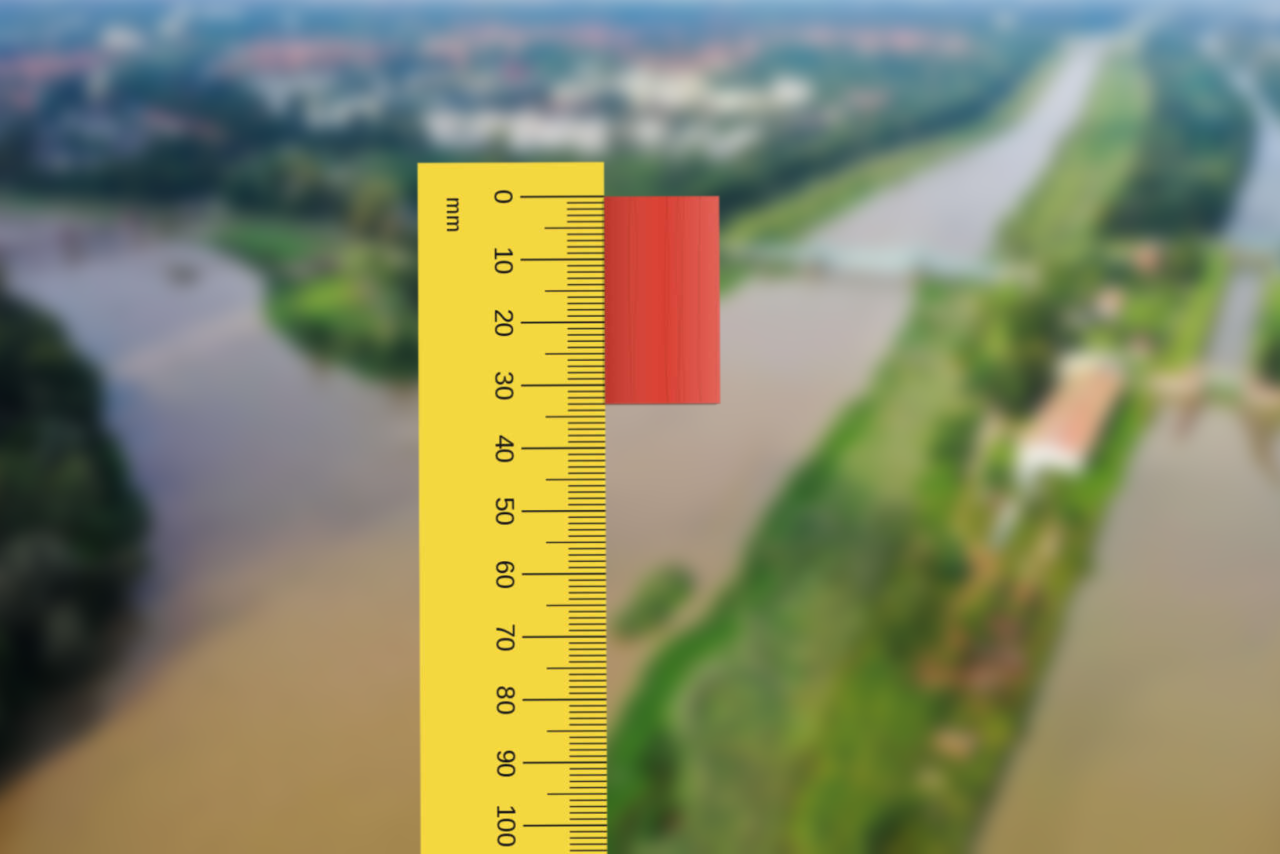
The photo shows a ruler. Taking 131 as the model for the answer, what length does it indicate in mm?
33
